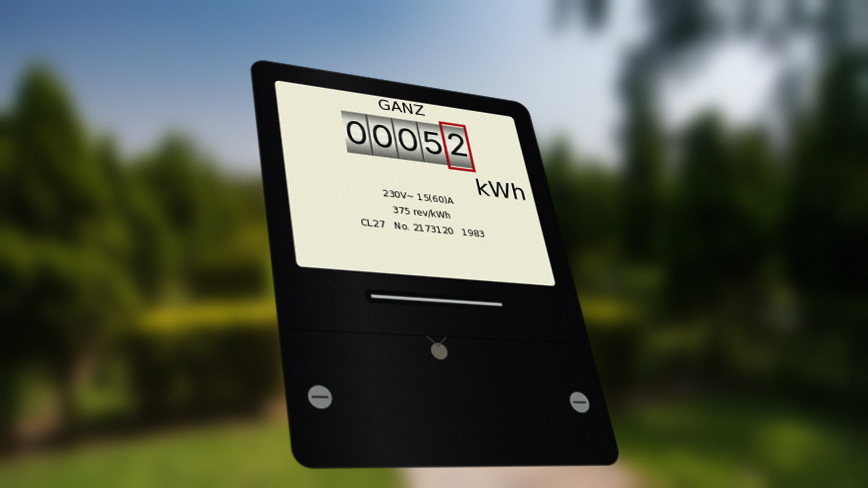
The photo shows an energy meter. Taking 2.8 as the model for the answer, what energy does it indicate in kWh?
5.2
